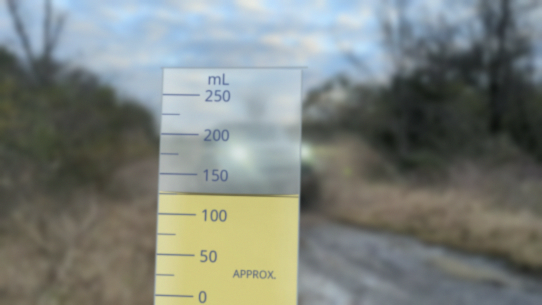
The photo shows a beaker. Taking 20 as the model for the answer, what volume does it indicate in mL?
125
